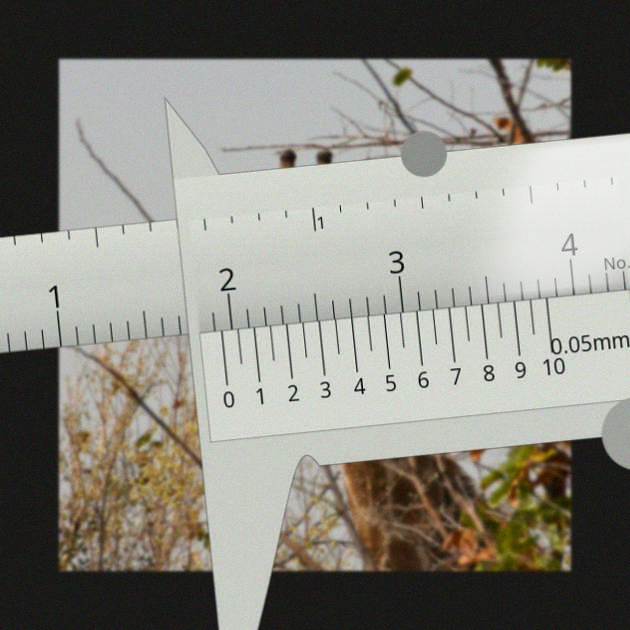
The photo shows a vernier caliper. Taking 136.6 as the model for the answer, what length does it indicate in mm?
19.4
